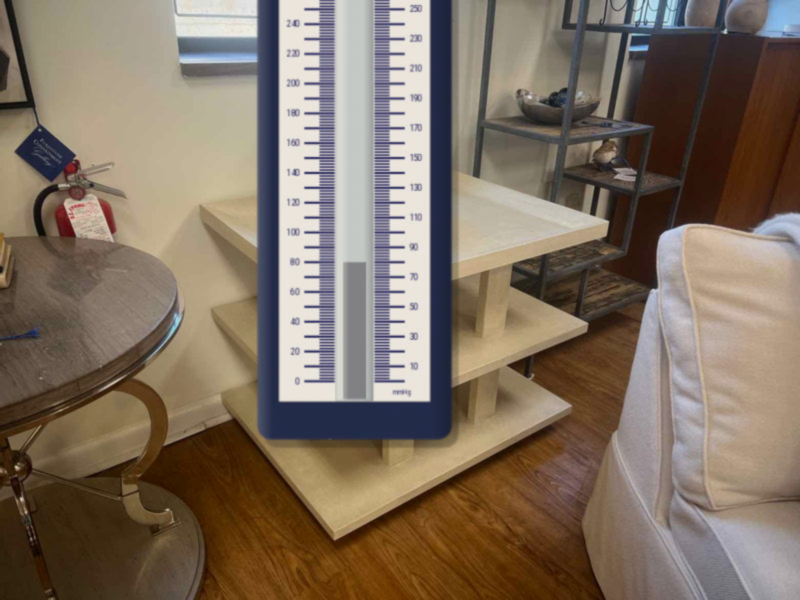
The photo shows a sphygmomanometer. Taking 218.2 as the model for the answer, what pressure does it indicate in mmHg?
80
